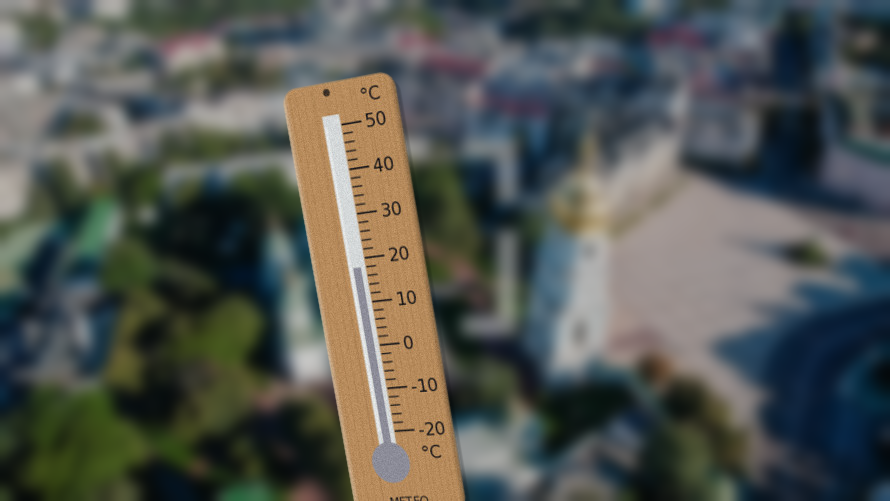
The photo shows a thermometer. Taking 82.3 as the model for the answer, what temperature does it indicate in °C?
18
